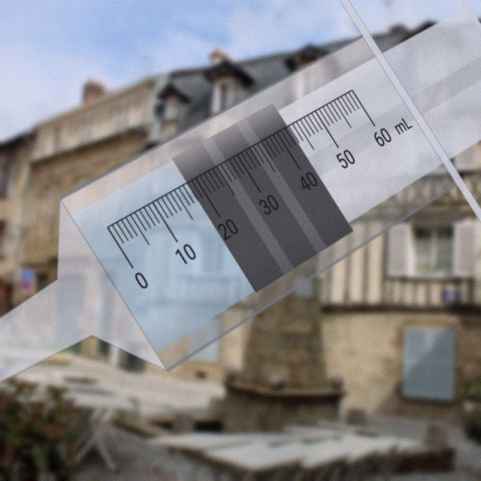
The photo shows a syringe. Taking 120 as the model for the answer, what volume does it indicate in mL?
18
